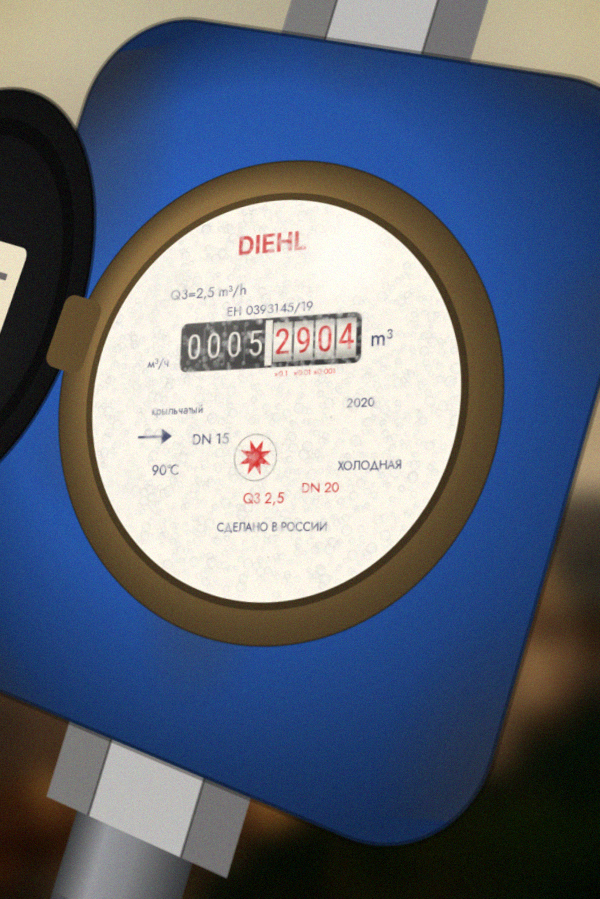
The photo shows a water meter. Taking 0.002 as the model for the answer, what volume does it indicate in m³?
5.2904
